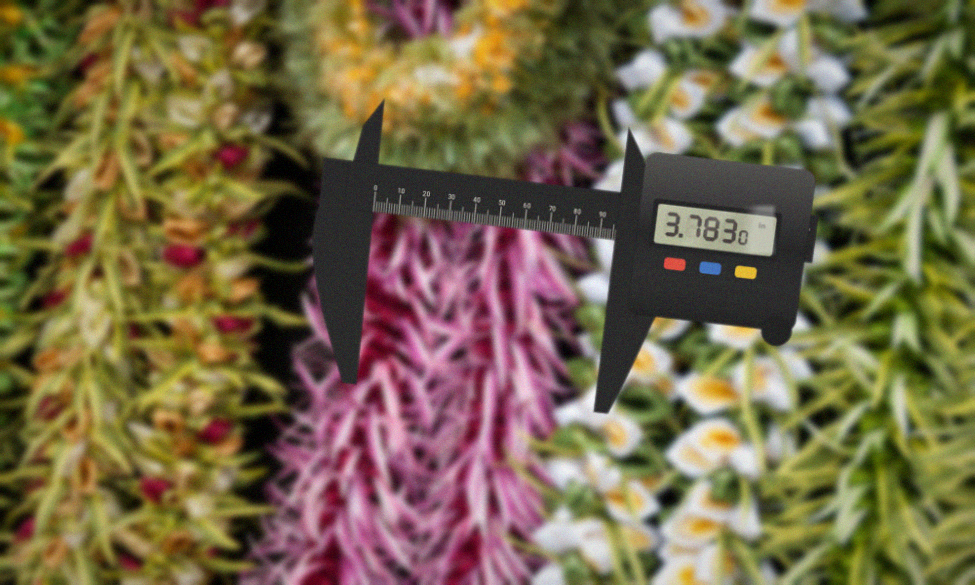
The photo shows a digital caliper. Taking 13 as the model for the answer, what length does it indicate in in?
3.7830
